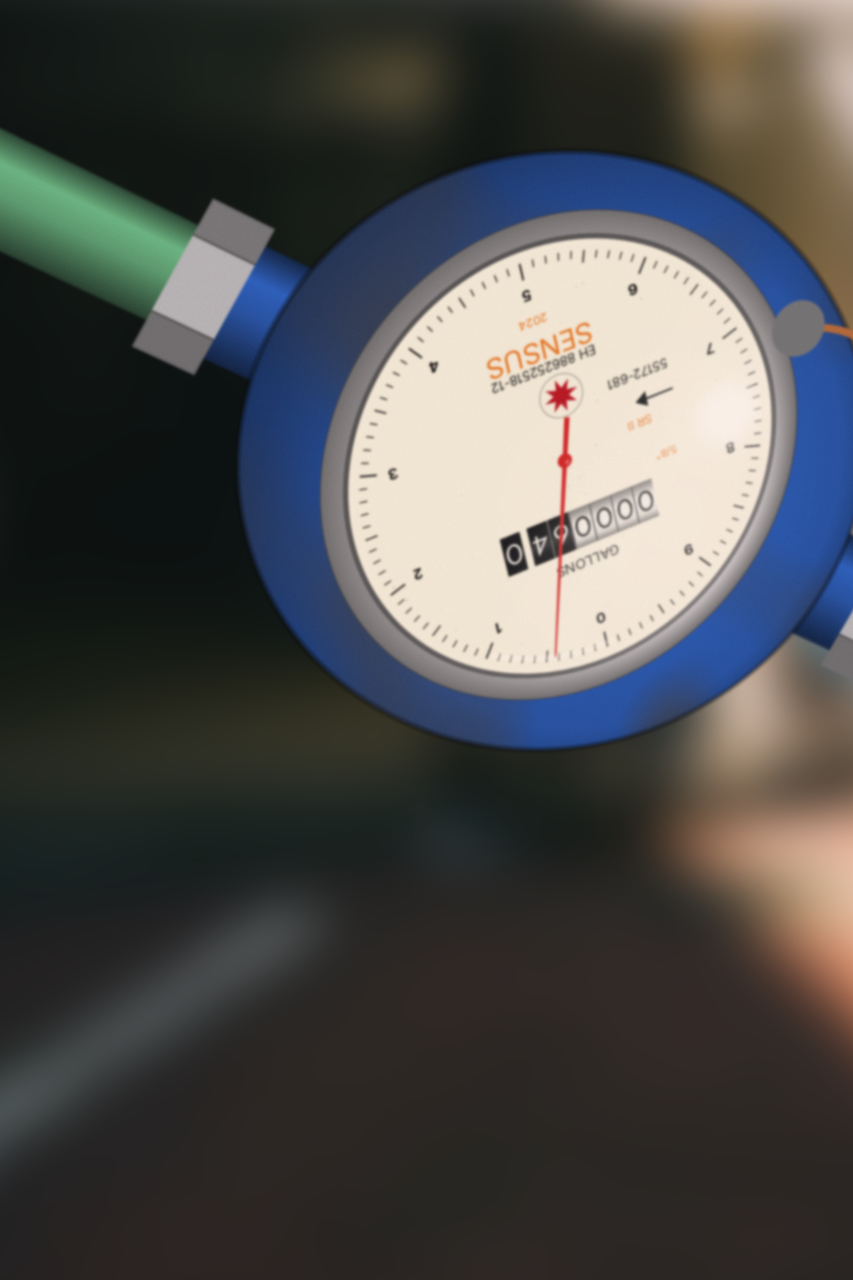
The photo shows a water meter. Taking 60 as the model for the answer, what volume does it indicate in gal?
640.4
